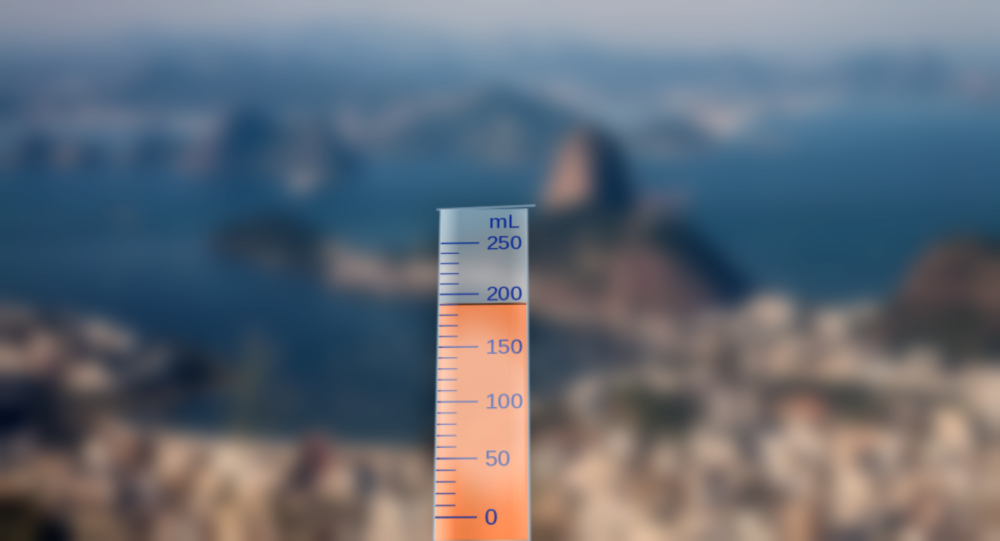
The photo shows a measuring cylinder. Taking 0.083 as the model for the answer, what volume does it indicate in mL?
190
